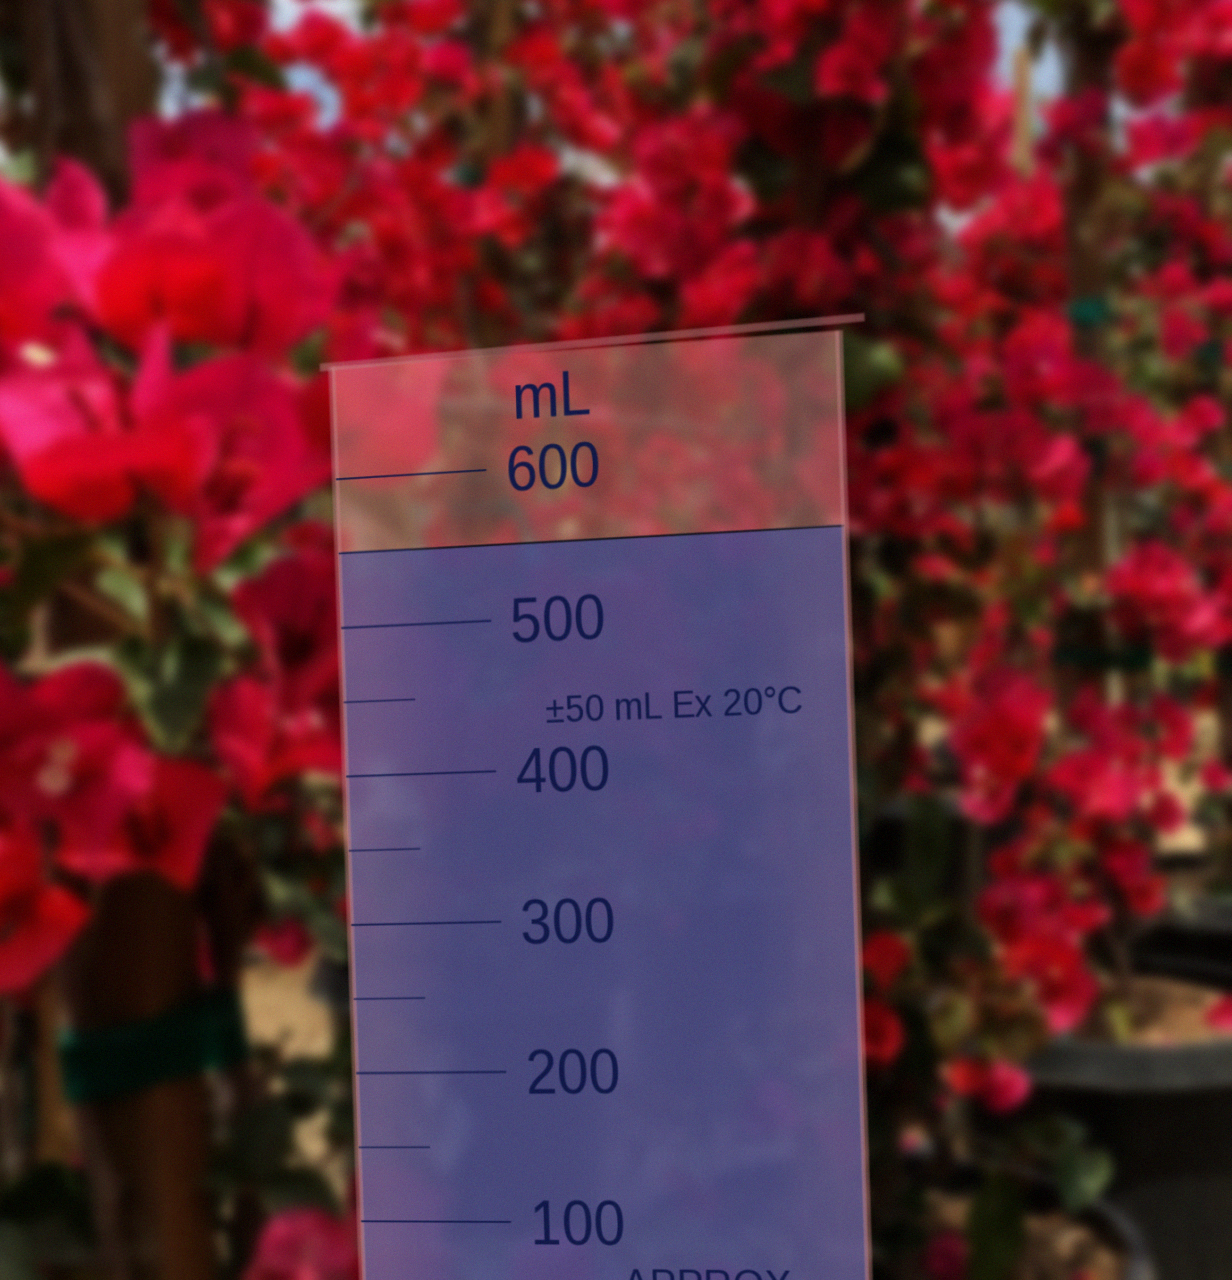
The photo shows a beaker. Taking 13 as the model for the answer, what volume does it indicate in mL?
550
